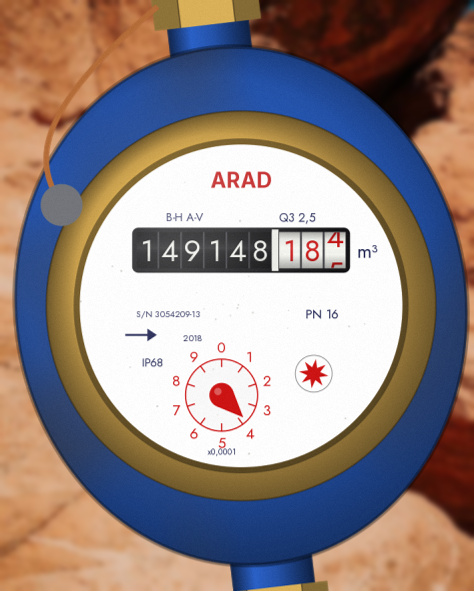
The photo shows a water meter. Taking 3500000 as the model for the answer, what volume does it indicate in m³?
149148.1843
